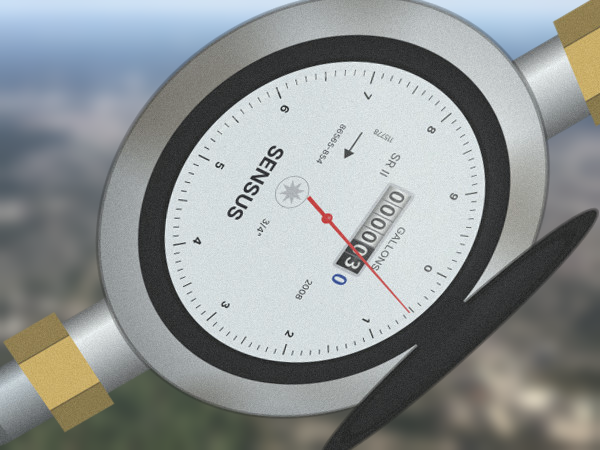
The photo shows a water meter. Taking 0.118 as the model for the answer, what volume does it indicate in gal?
30.5
